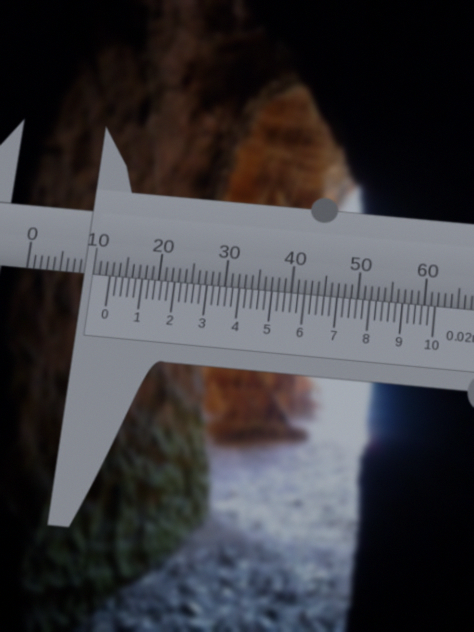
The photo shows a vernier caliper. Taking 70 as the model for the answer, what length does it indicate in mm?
12.6
